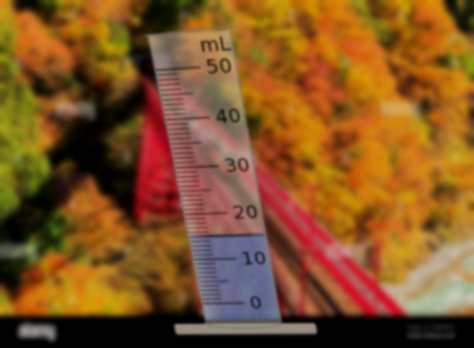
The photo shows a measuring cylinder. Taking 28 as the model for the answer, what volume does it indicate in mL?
15
